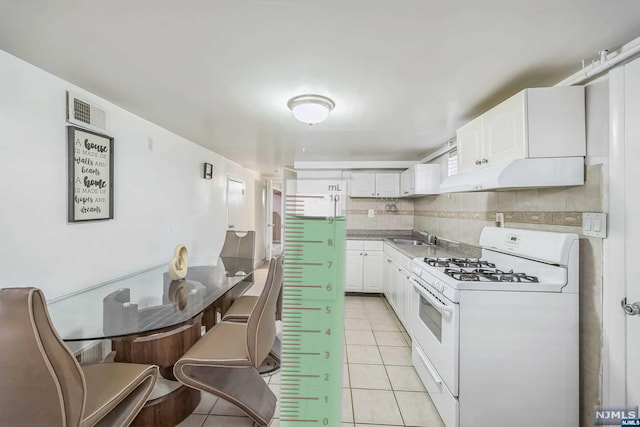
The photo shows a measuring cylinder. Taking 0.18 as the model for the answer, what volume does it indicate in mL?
9
